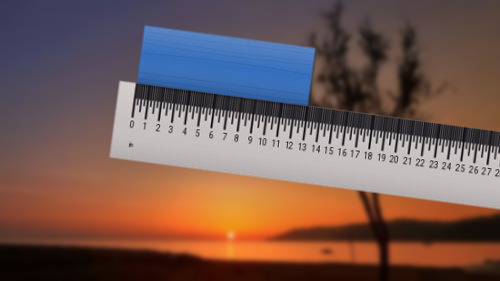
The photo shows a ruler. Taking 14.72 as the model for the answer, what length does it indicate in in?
13
